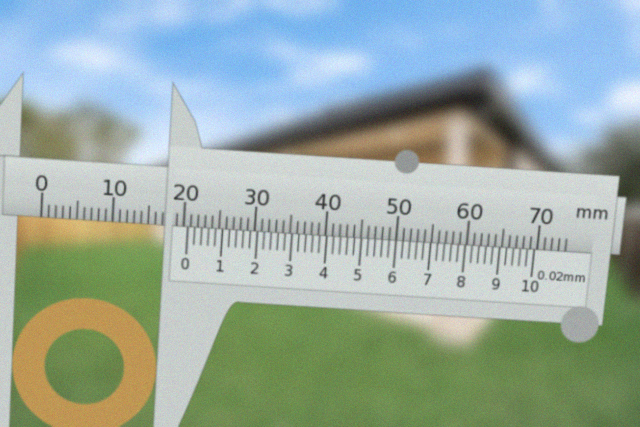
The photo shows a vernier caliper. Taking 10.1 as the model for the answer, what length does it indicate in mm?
20.6
